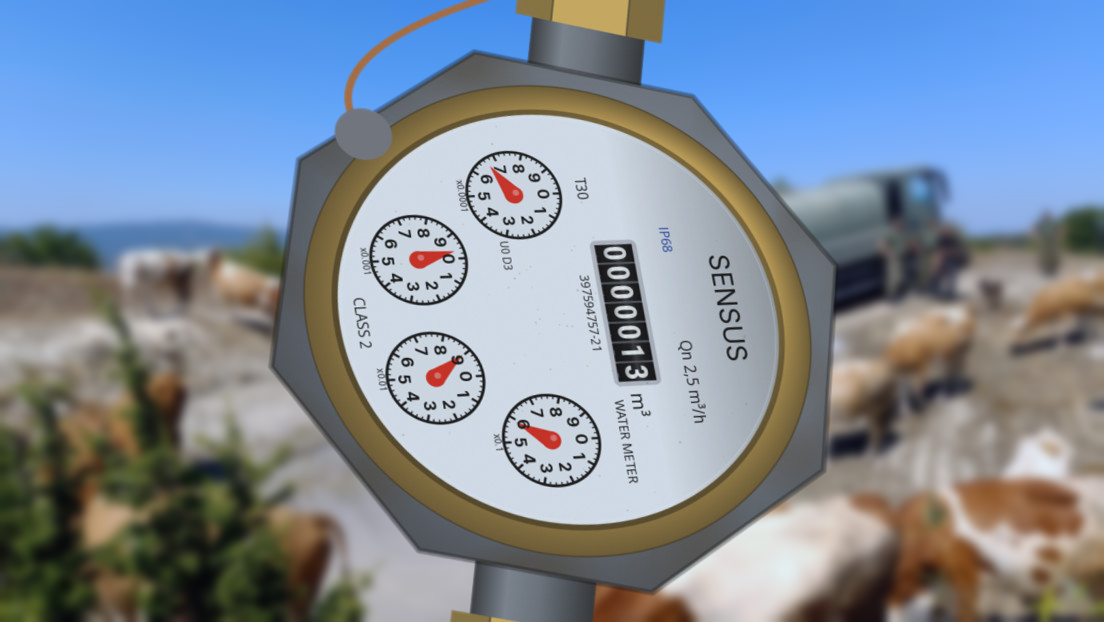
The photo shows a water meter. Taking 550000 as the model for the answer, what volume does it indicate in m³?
13.5896
